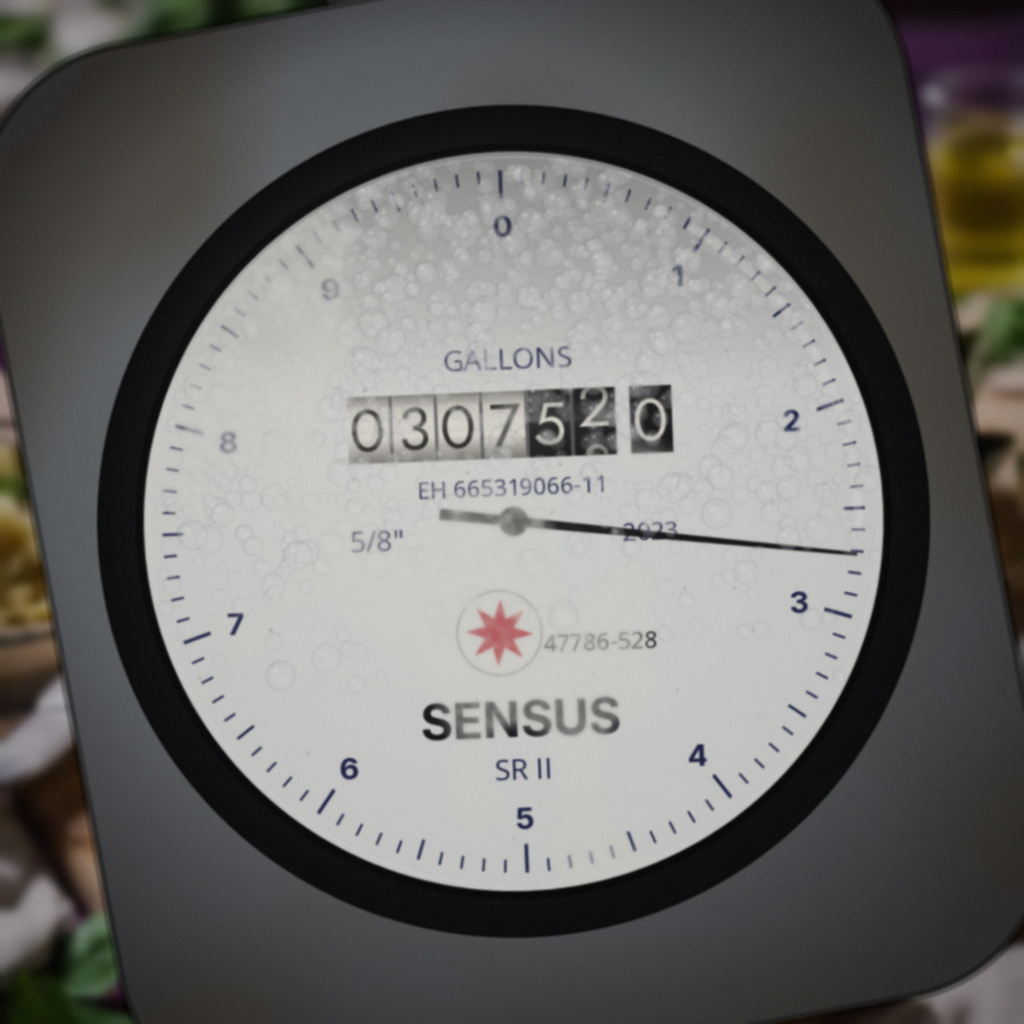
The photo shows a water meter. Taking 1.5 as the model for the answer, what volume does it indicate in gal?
307522.7
